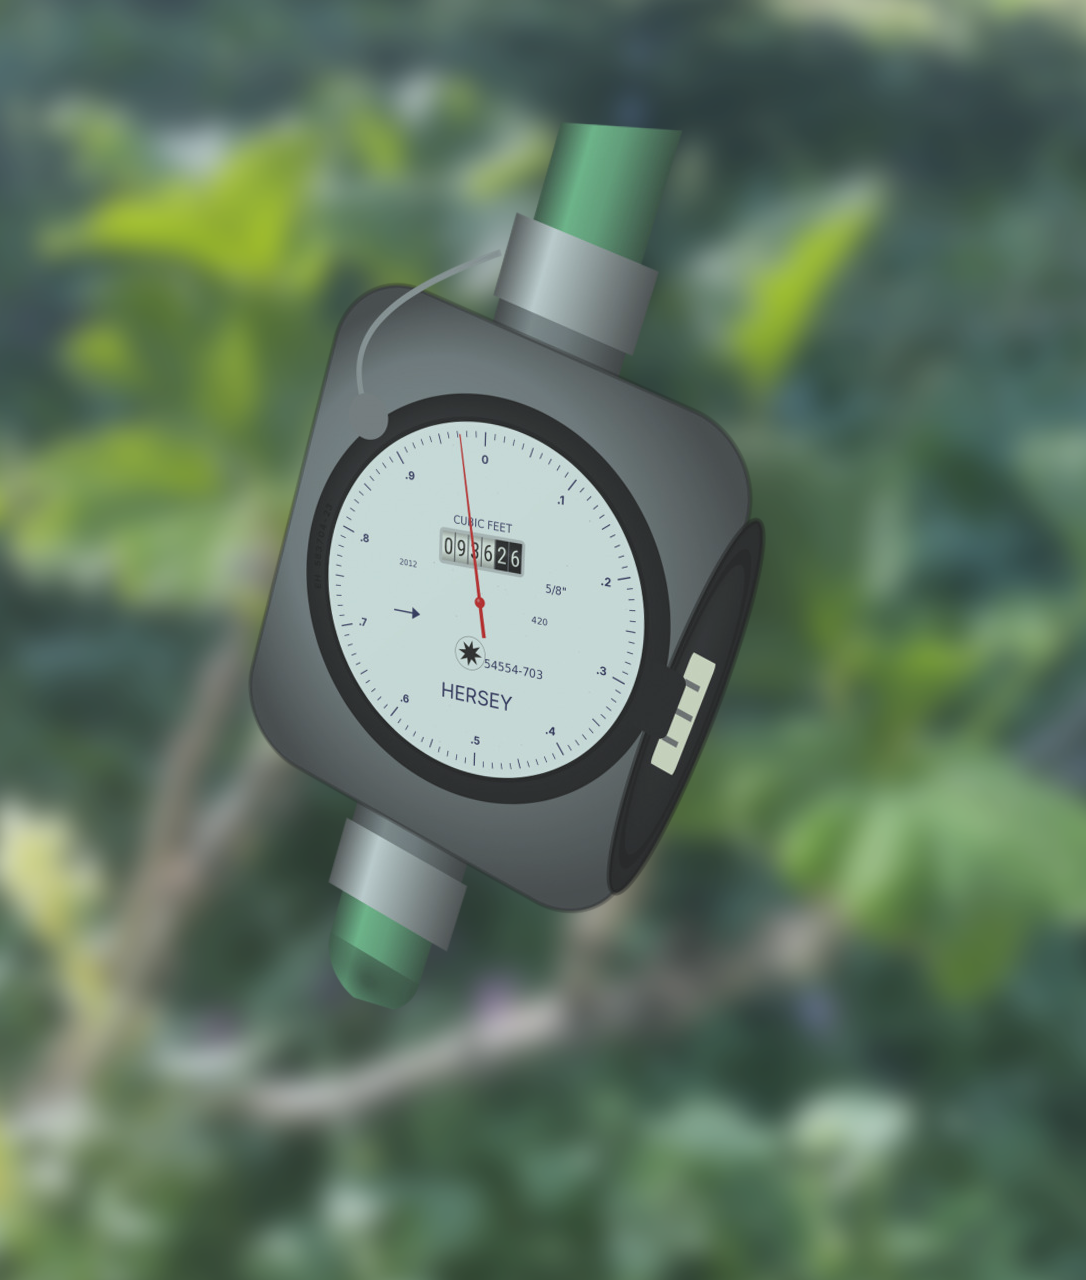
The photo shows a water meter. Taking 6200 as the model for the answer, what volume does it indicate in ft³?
93625.97
